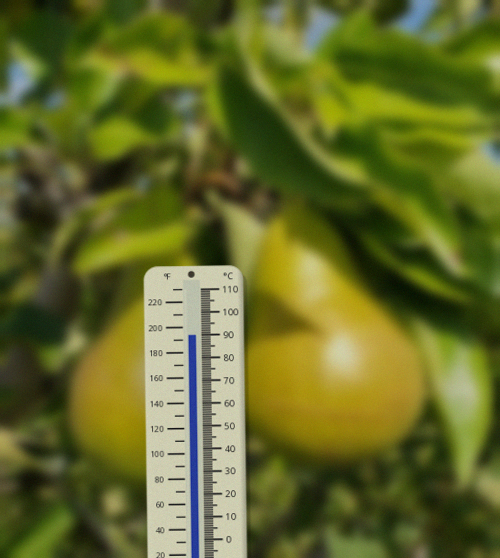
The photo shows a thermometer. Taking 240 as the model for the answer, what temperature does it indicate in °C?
90
